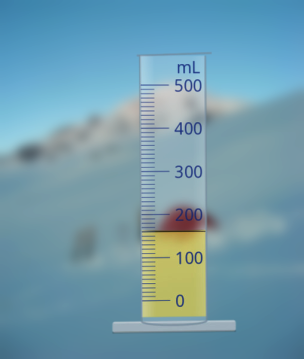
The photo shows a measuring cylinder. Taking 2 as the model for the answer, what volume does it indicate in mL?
160
